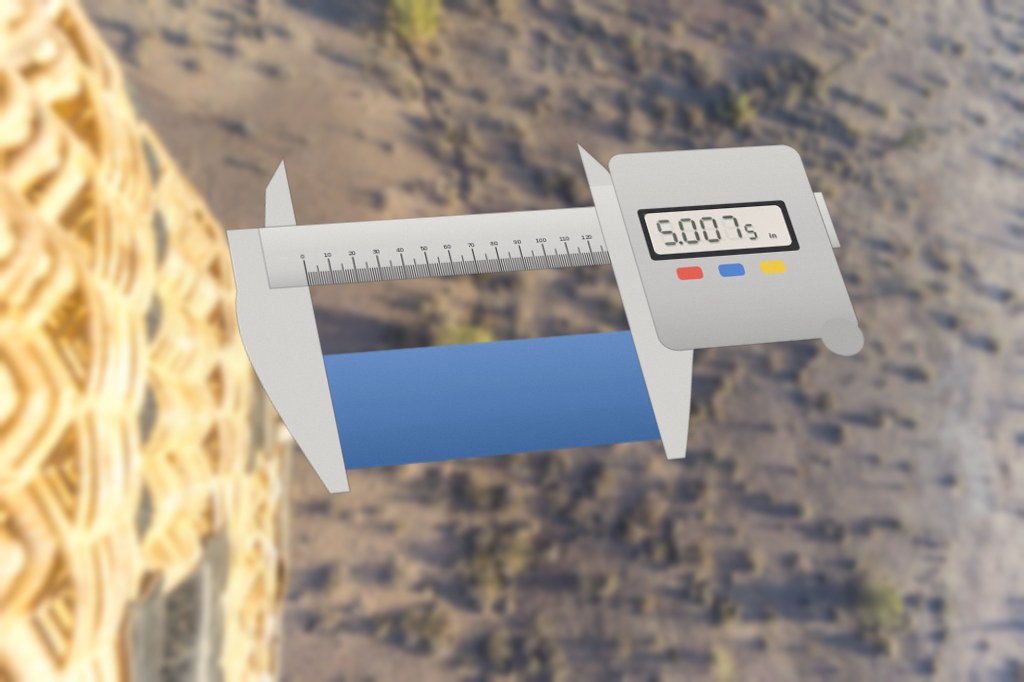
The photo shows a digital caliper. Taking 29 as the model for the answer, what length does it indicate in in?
5.0075
